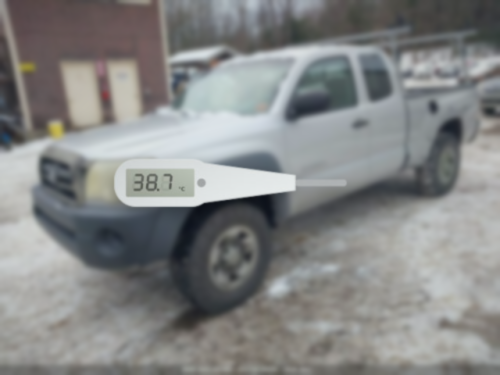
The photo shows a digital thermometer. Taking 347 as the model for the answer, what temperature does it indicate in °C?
38.7
